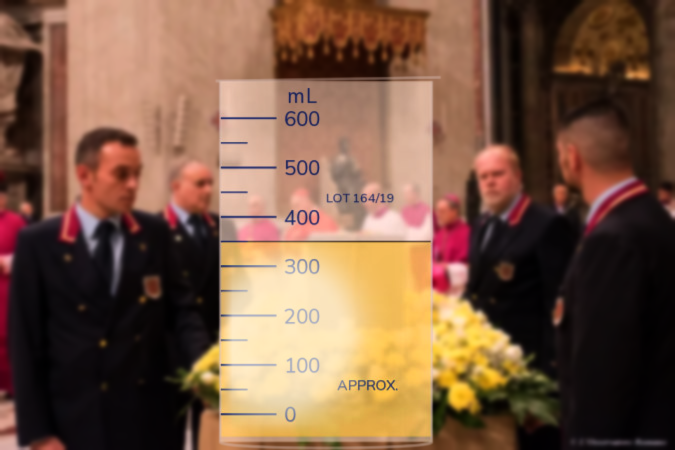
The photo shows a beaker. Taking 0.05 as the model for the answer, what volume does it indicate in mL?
350
